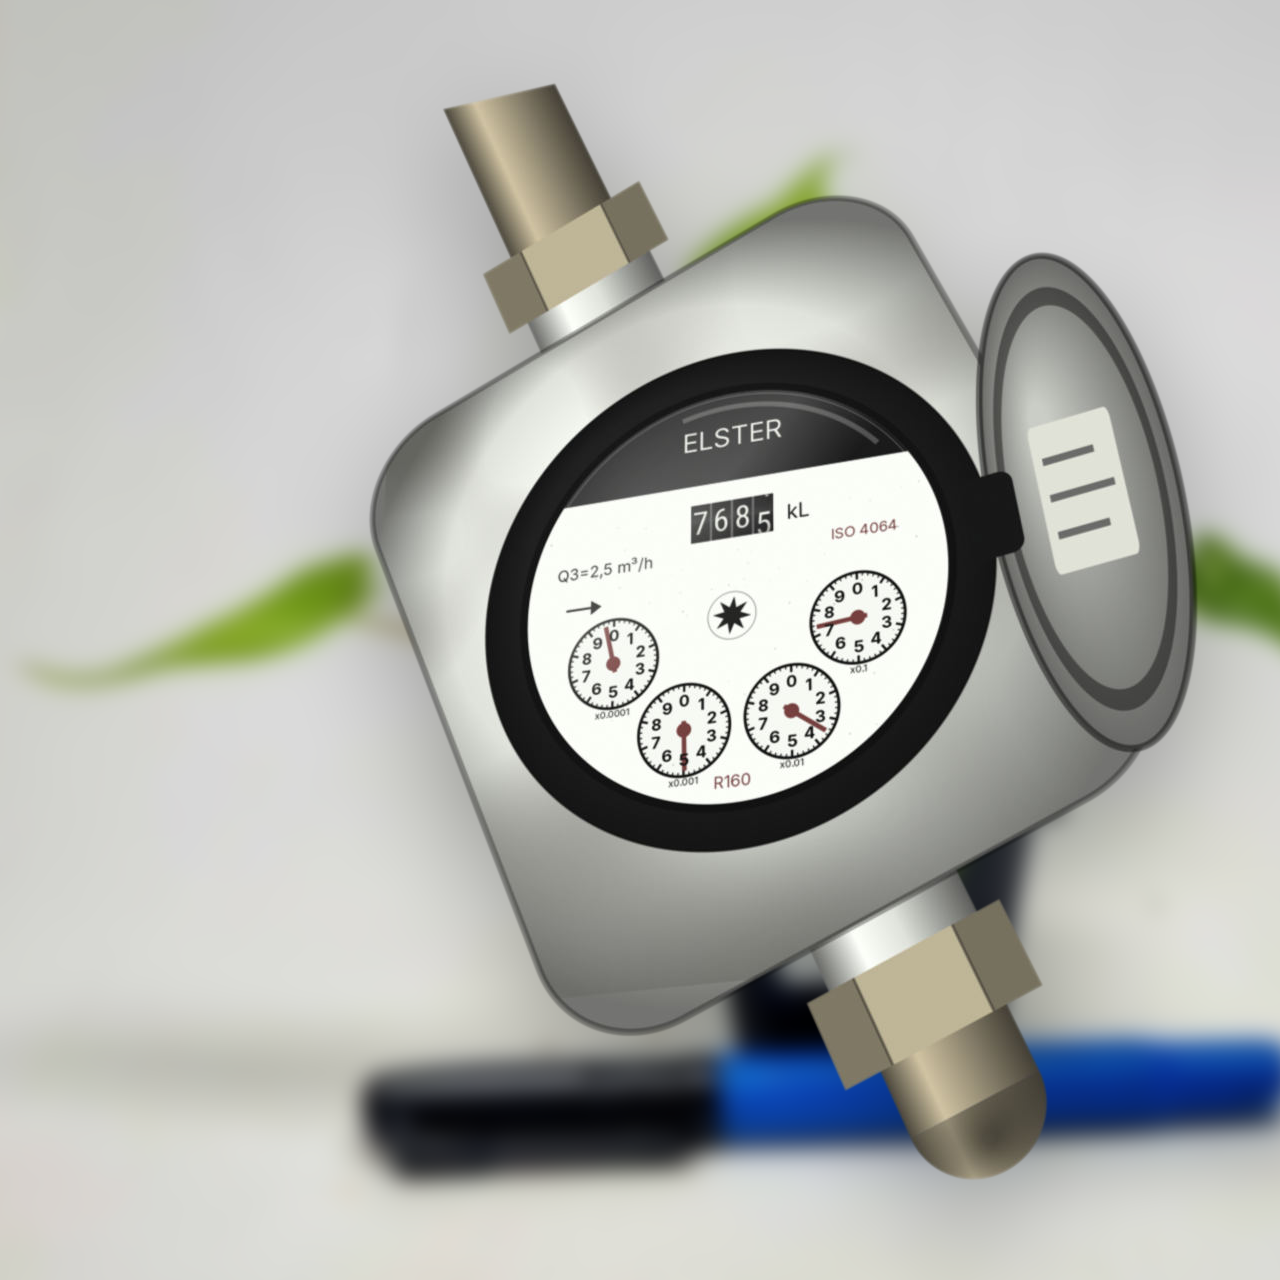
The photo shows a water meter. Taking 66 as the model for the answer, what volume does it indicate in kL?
7684.7349
